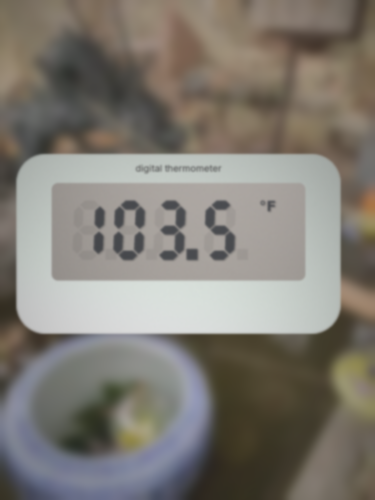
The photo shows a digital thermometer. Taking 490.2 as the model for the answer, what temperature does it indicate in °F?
103.5
